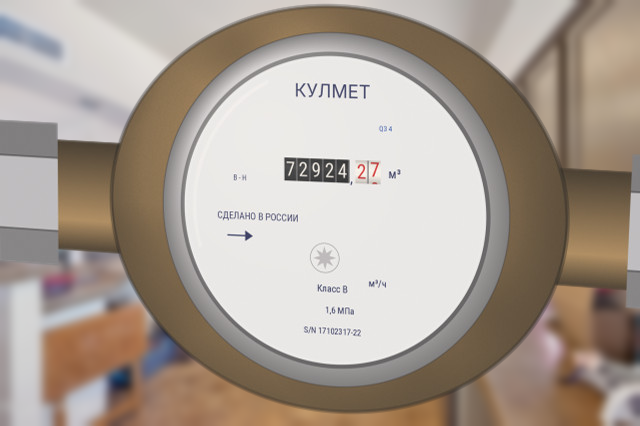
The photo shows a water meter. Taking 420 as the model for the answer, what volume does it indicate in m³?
72924.27
